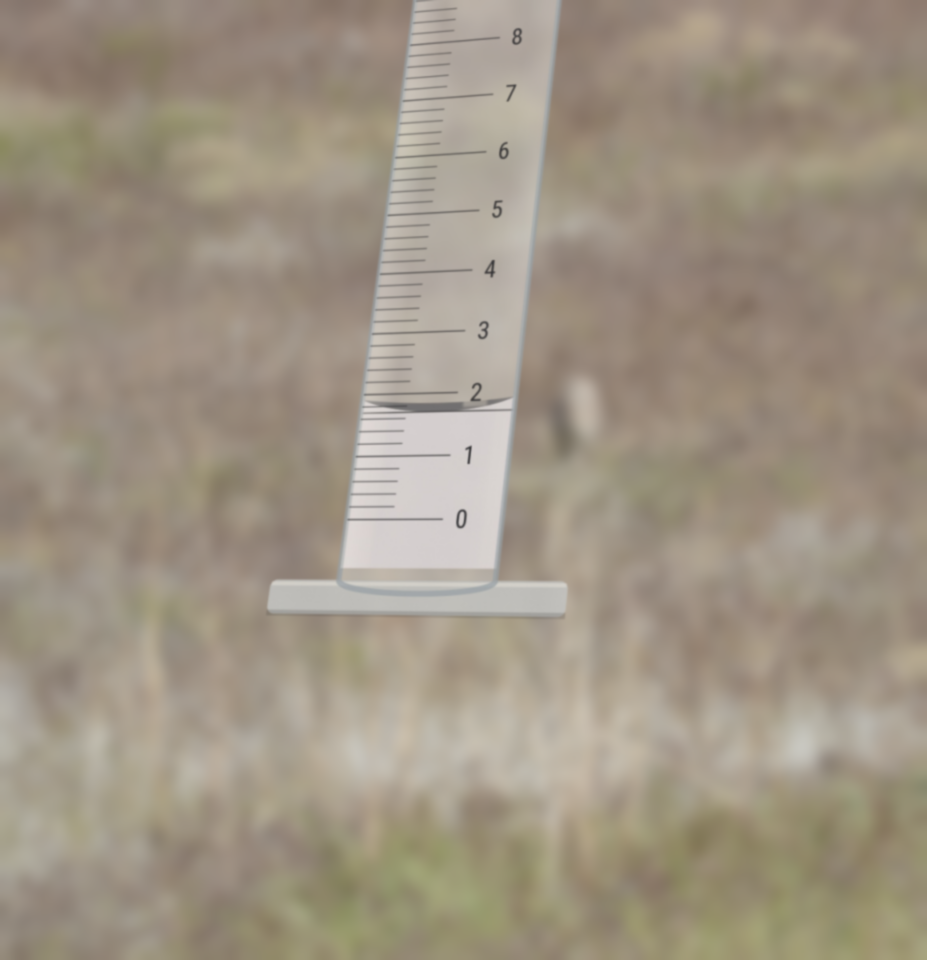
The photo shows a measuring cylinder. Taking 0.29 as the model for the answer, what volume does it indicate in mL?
1.7
